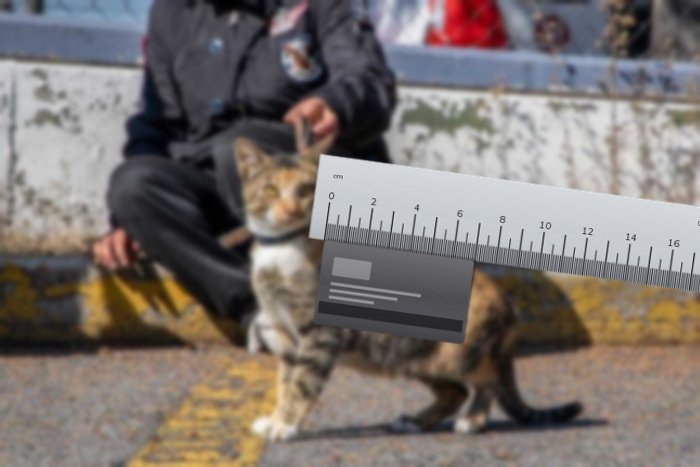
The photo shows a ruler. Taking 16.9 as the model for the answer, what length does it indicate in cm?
7
